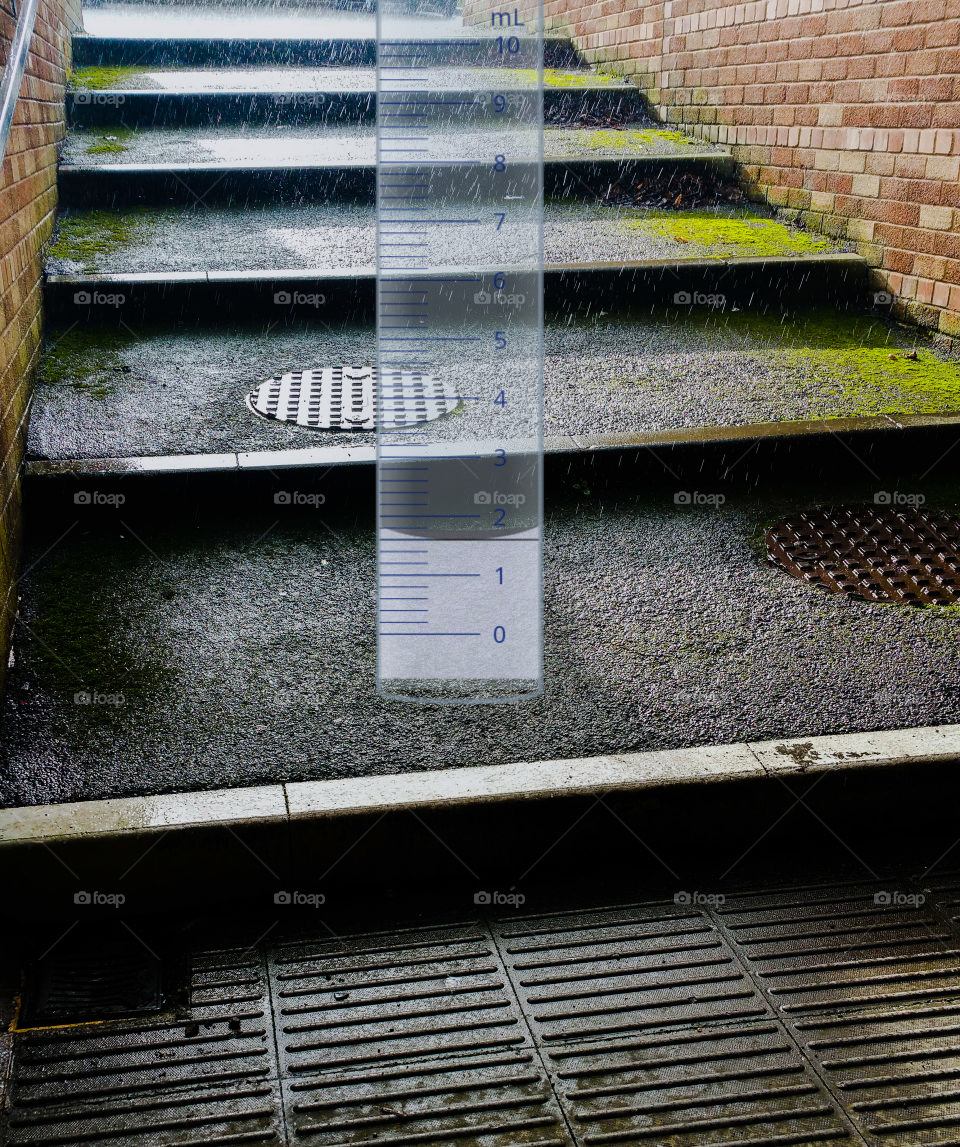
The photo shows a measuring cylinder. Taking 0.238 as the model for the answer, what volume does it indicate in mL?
1.6
